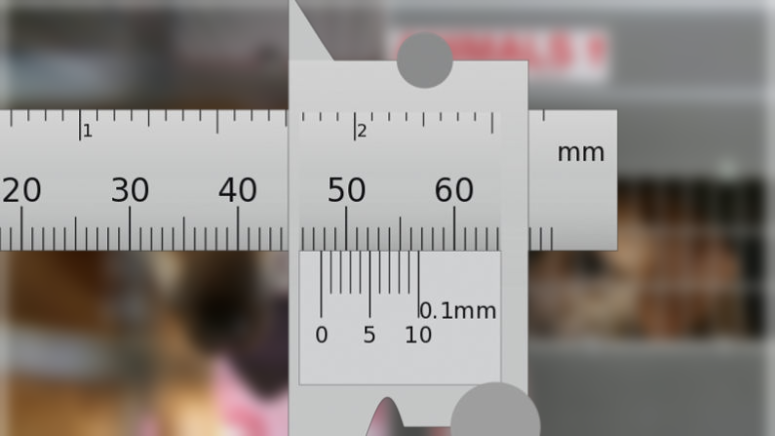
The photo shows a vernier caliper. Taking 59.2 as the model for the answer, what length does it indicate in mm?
47.7
